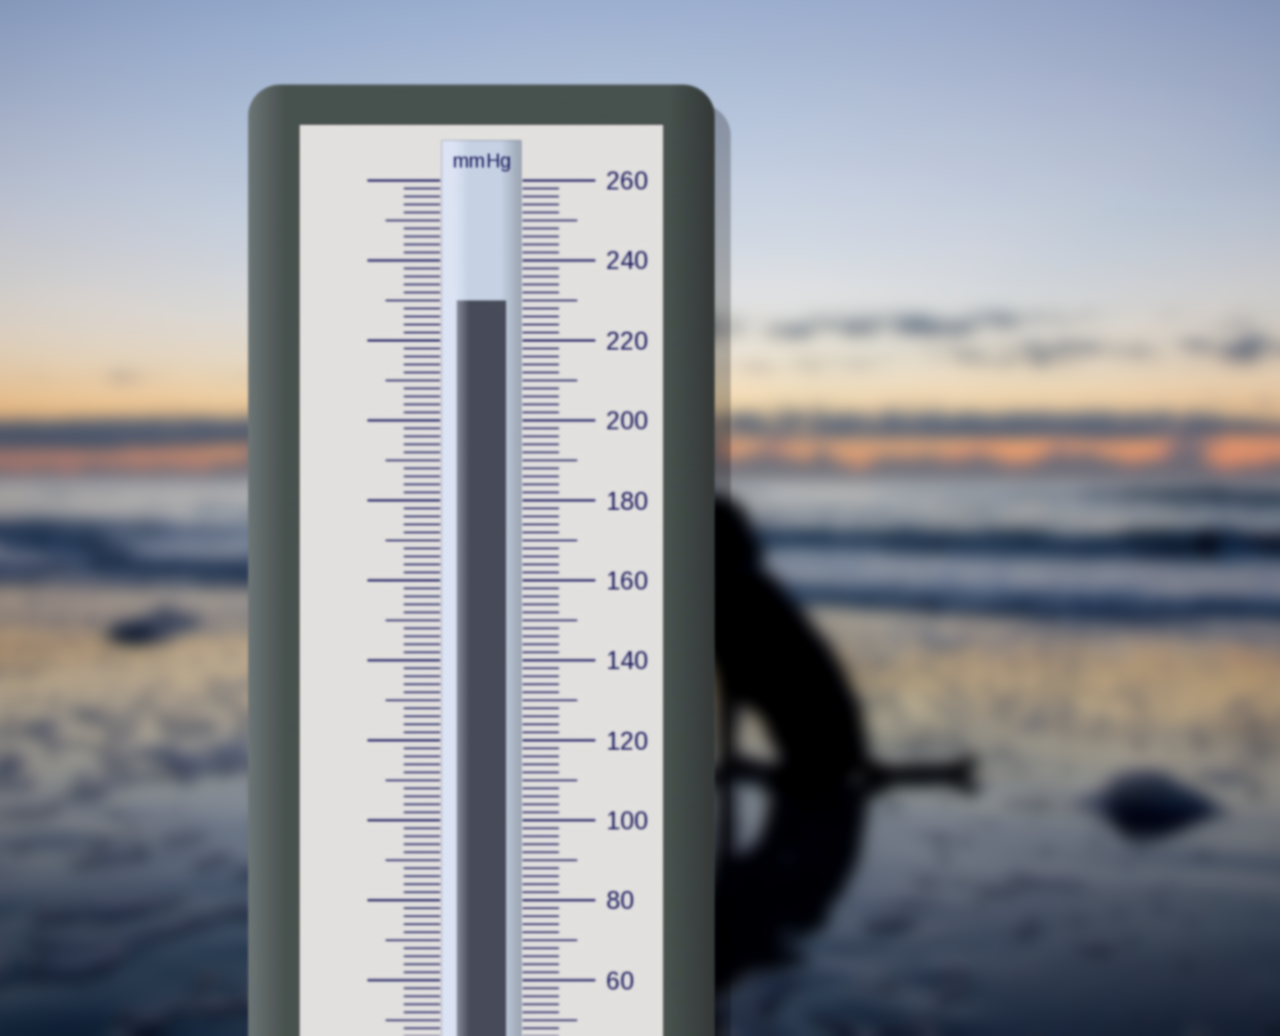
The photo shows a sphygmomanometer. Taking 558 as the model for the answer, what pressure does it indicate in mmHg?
230
